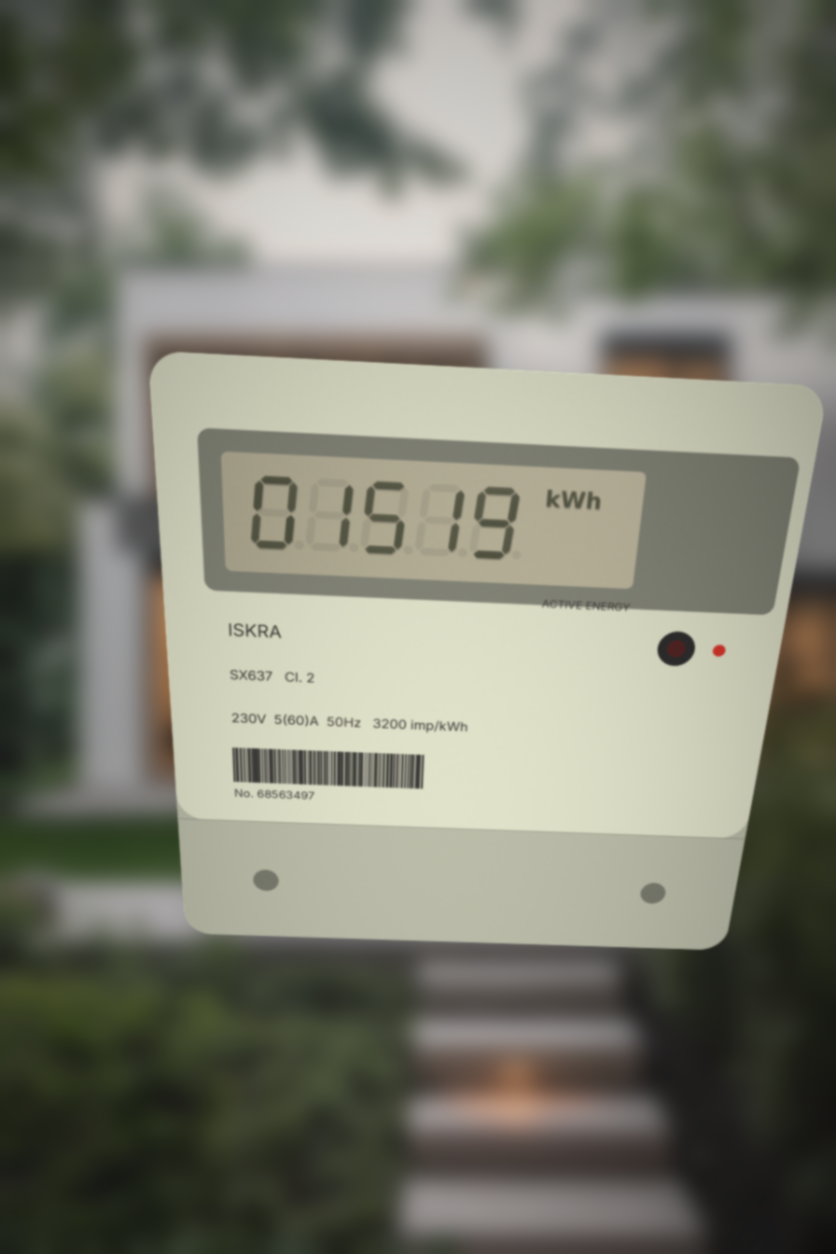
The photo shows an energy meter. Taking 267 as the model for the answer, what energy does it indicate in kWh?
1519
